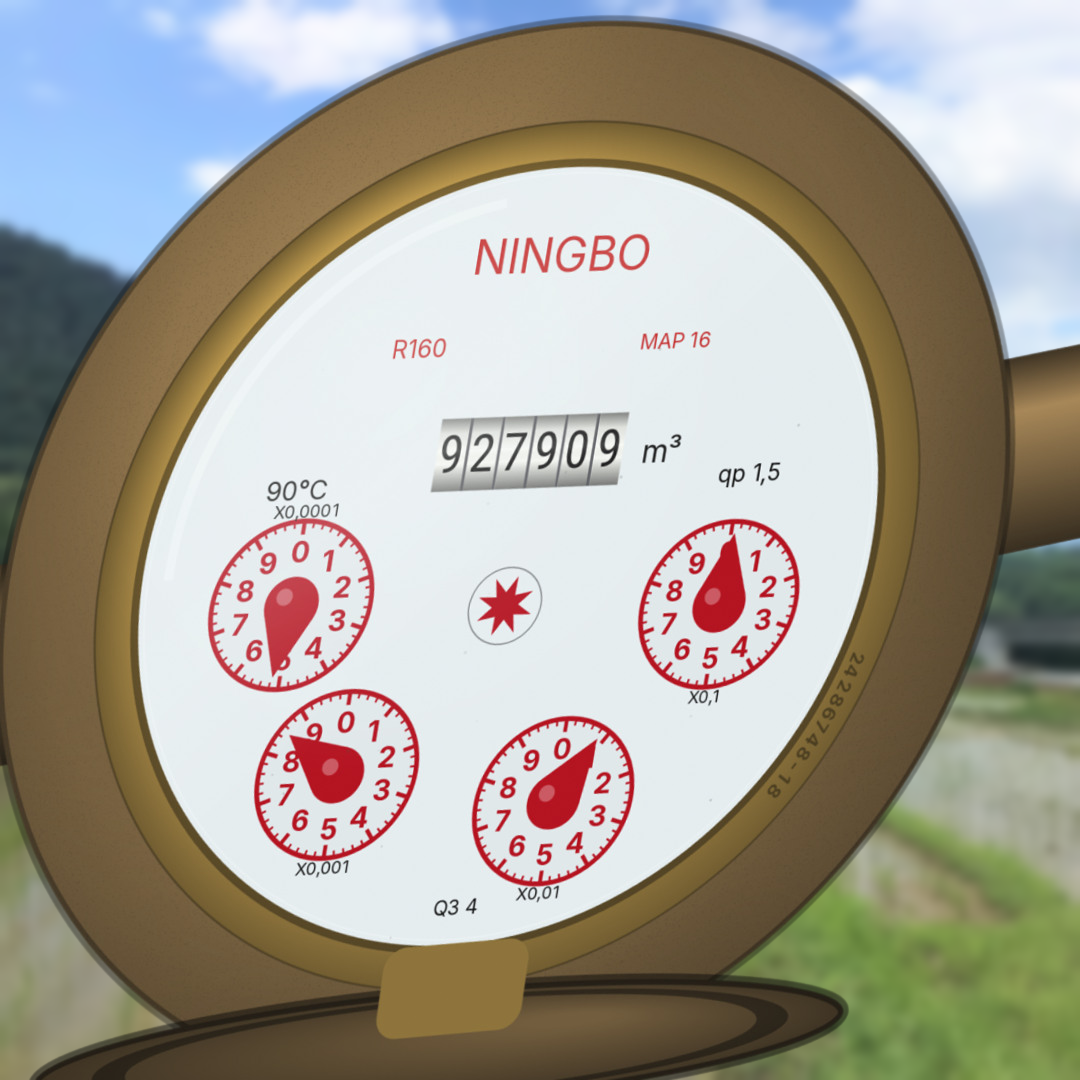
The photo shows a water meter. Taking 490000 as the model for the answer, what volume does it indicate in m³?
927909.0085
